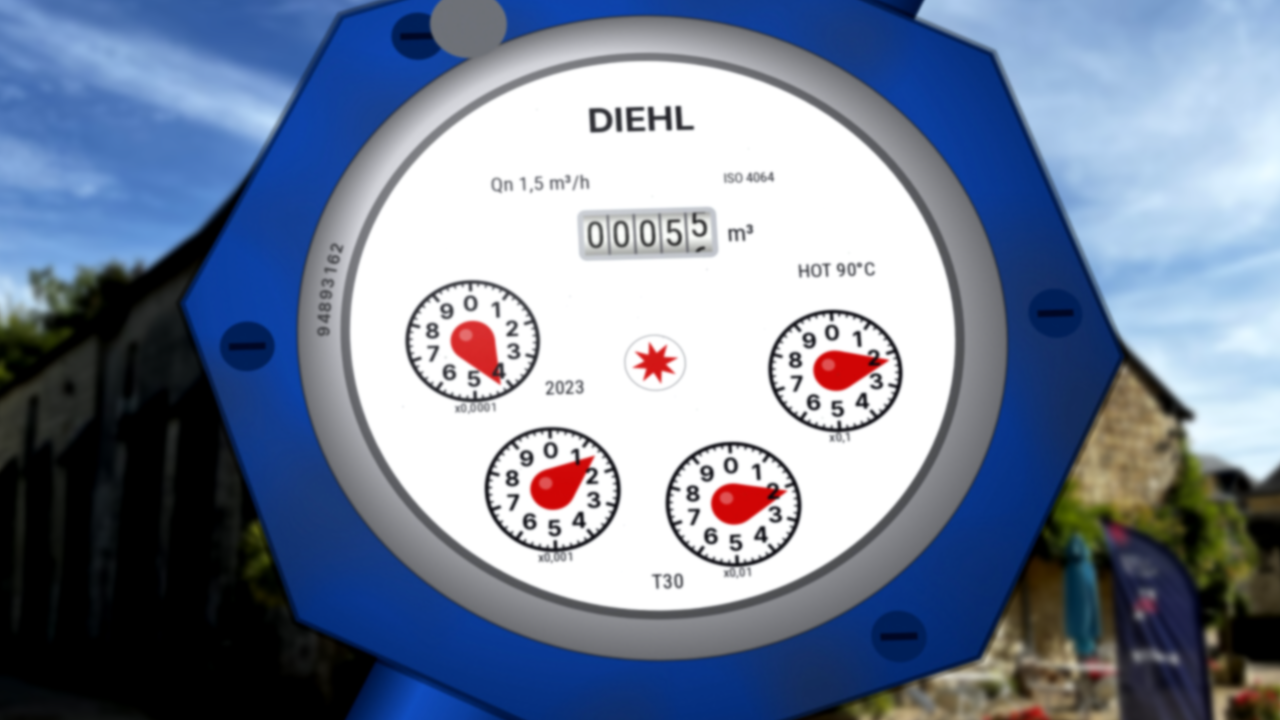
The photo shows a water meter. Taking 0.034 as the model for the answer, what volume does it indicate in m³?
55.2214
